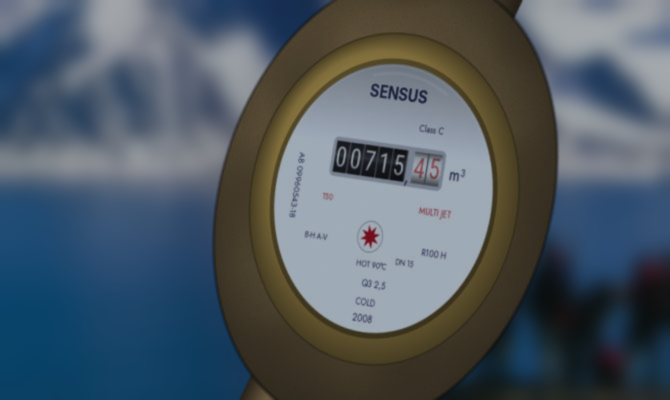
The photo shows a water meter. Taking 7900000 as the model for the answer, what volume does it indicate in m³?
715.45
